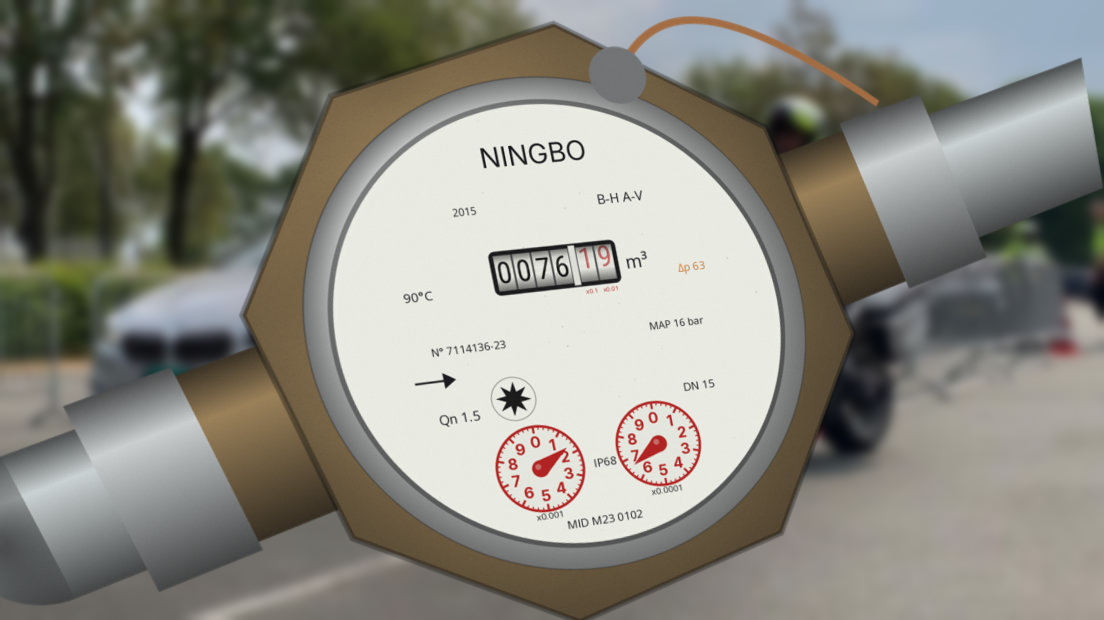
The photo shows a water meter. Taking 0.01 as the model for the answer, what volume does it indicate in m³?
76.1916
